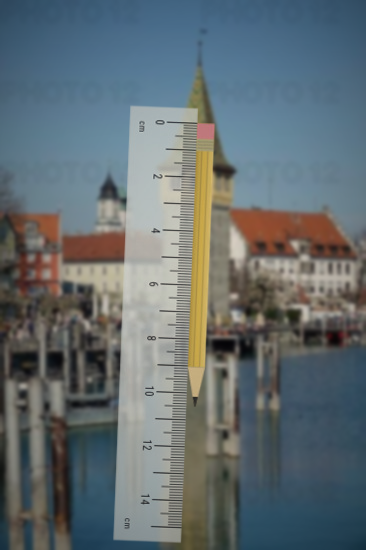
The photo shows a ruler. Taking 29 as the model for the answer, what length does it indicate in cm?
10.5
